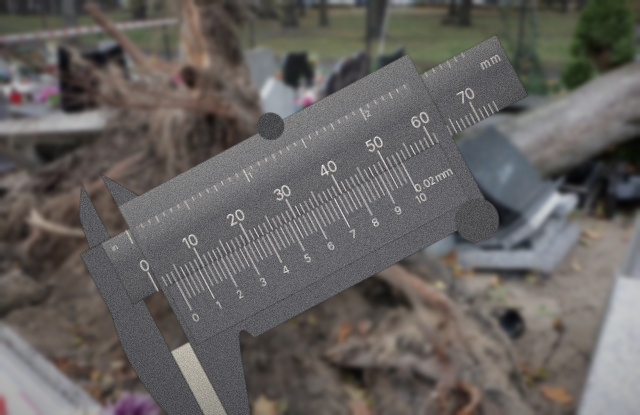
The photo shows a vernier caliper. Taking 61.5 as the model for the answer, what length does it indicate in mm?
4.0
